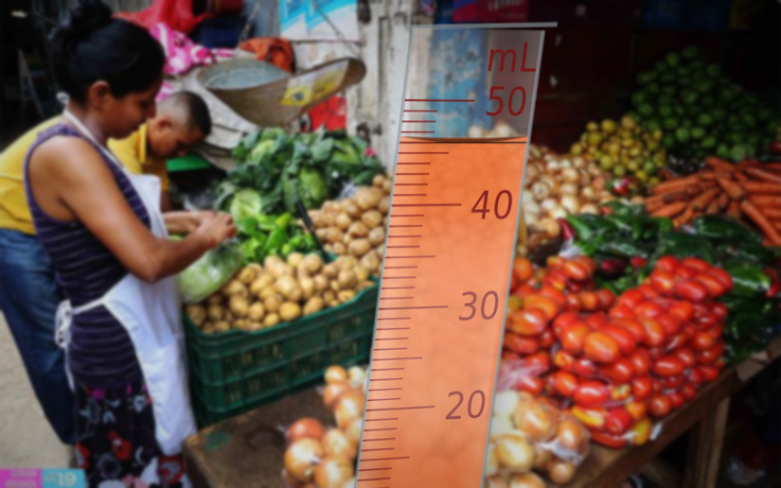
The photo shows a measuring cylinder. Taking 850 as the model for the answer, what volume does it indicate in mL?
46
